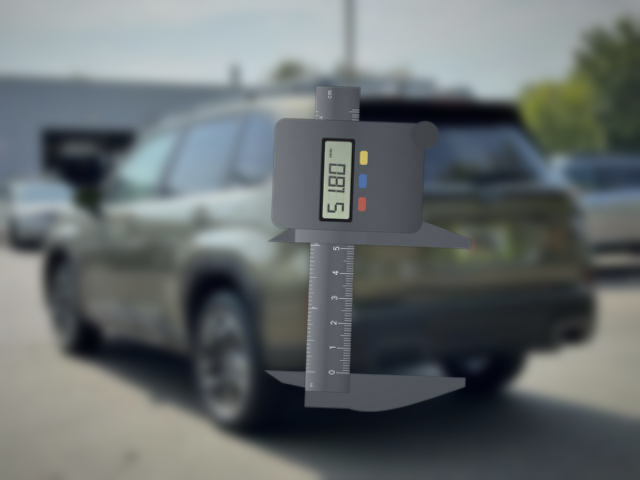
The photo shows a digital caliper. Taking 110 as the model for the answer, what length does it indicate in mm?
51.80
